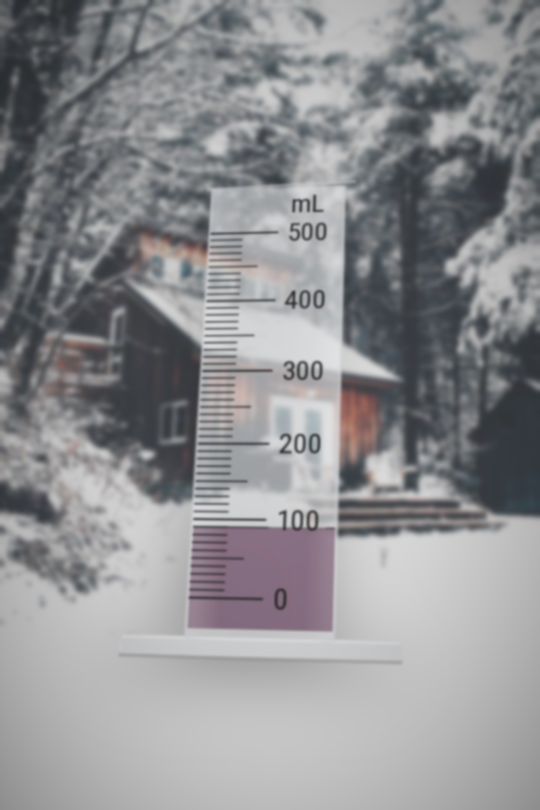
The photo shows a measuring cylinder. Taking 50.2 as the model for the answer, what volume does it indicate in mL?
90
